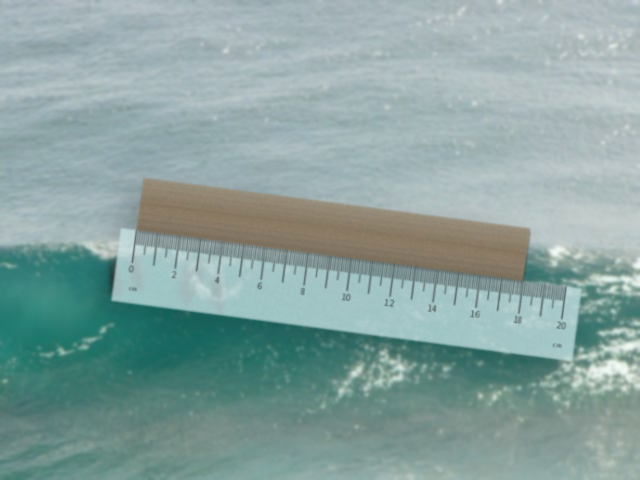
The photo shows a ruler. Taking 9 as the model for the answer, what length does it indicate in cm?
18
